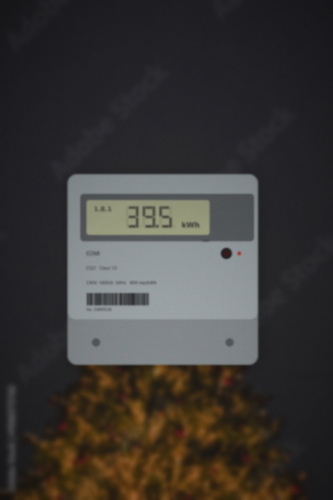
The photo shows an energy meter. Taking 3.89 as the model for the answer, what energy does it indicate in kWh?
39.5
